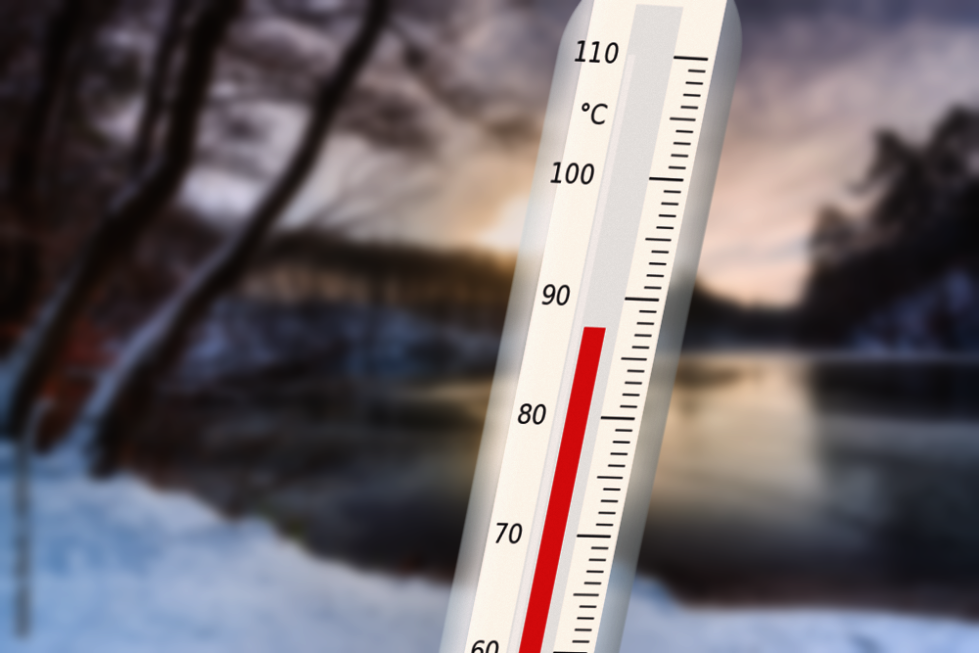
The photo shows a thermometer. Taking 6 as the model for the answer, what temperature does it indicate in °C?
87.5
